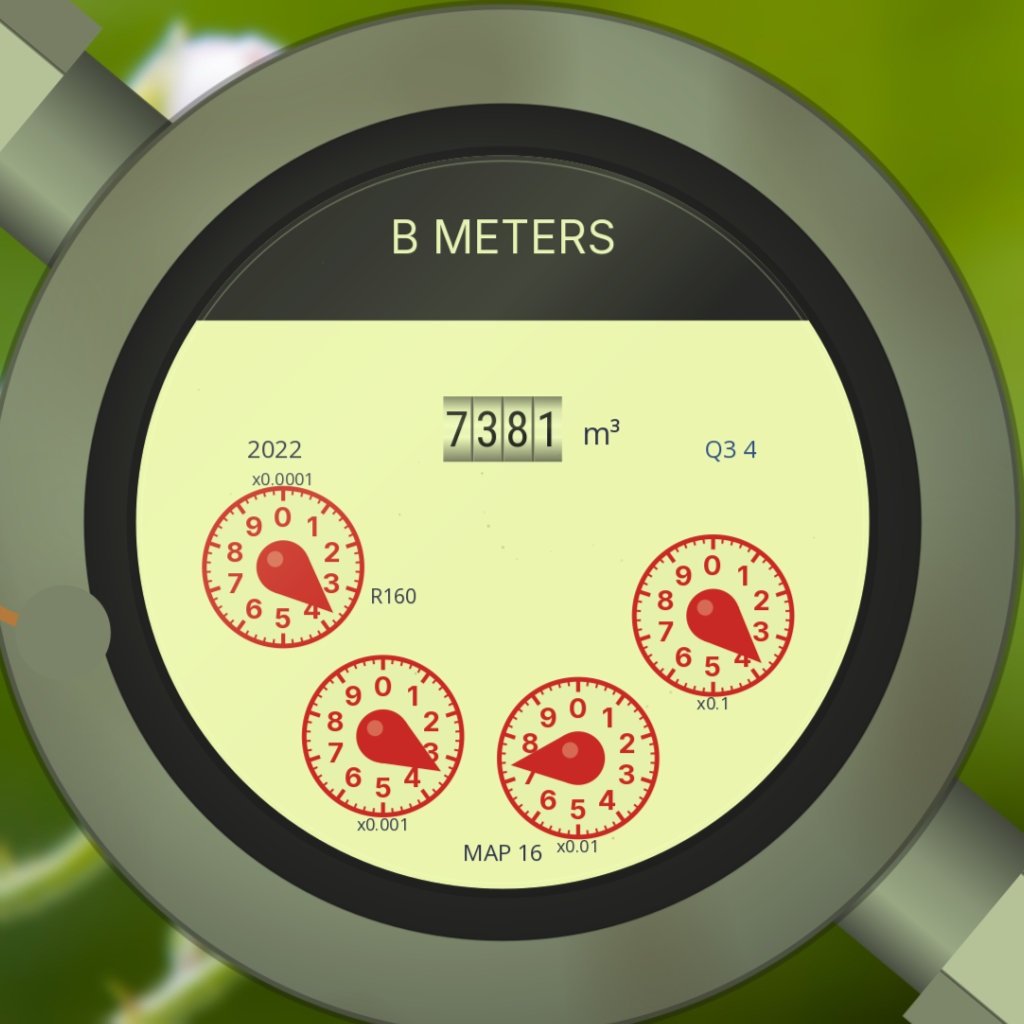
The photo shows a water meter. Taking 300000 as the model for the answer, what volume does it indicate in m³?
7381.3733
